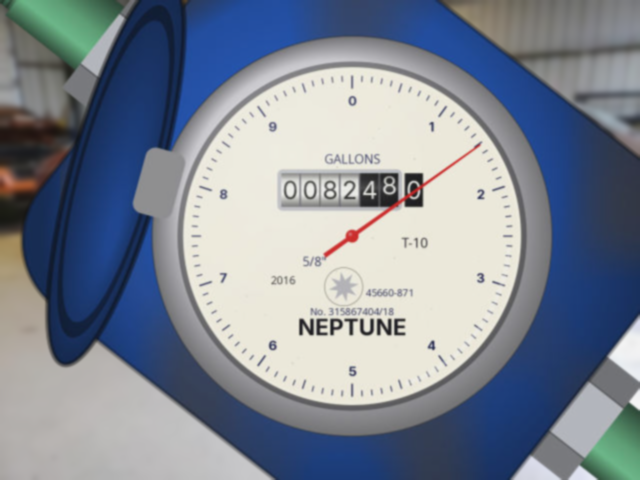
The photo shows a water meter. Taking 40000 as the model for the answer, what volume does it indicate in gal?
82481.5
